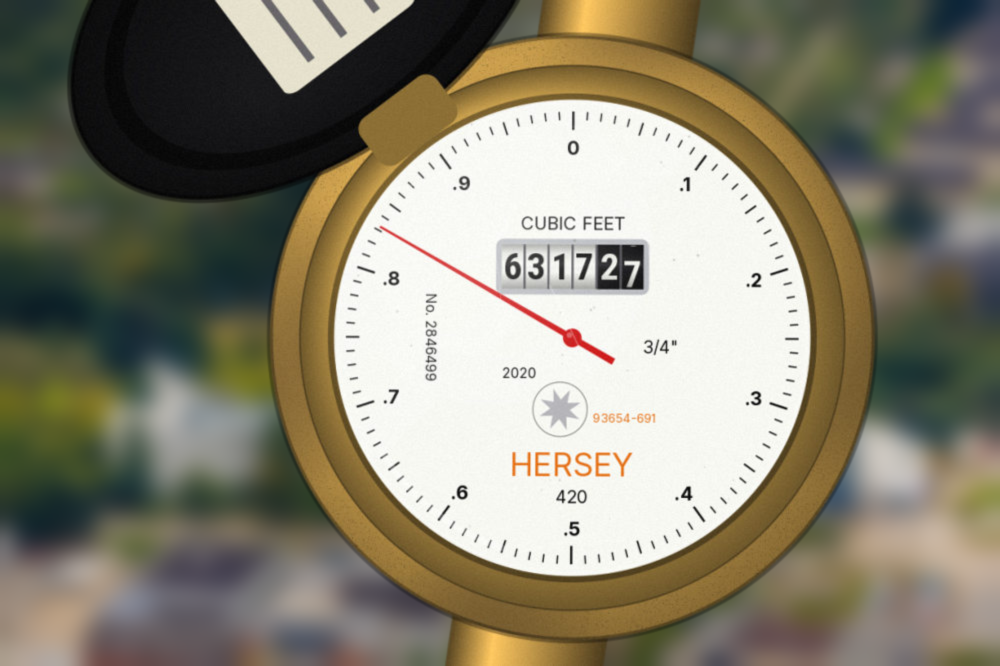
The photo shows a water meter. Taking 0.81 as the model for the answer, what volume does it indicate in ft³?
631726.83
